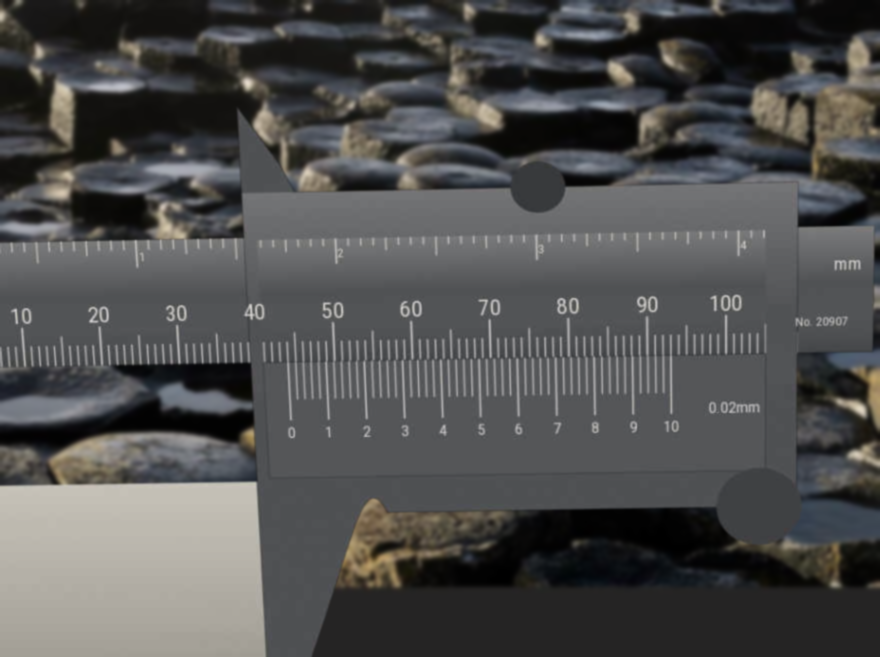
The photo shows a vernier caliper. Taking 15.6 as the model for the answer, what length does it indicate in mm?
44.0
